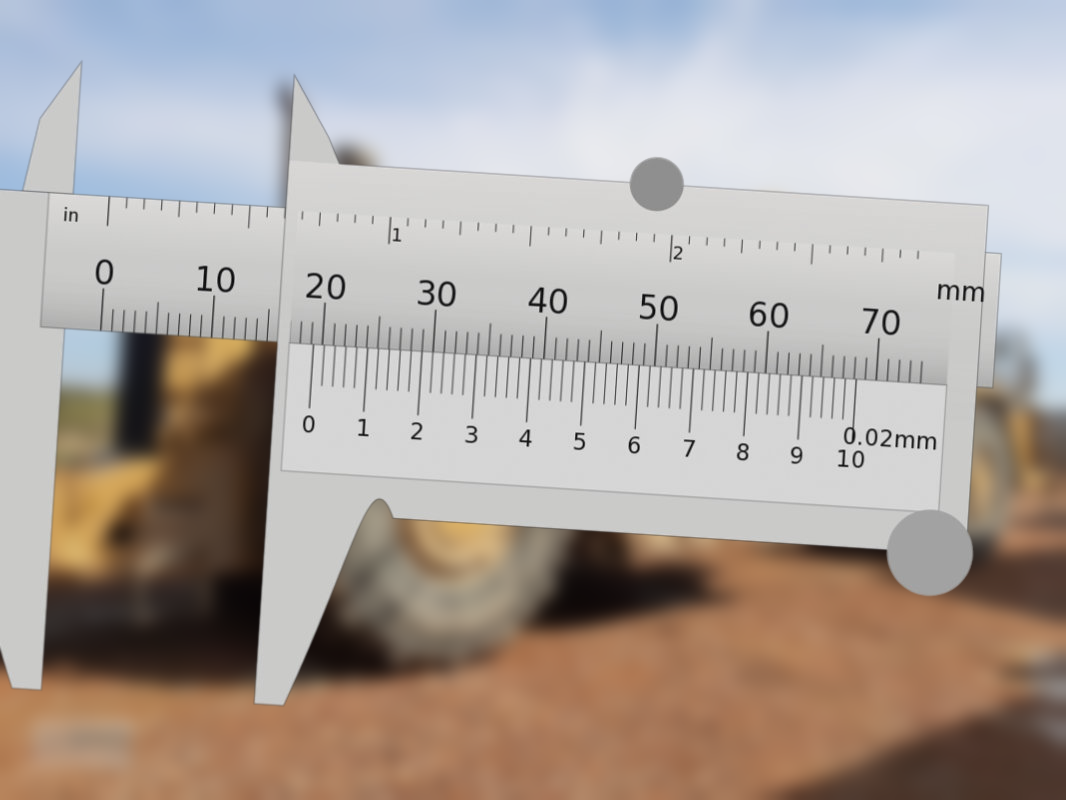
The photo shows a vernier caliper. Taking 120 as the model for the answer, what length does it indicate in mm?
19.2
